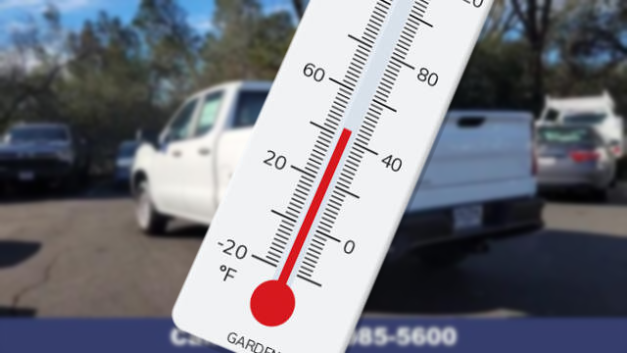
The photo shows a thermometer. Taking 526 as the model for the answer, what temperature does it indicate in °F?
44
